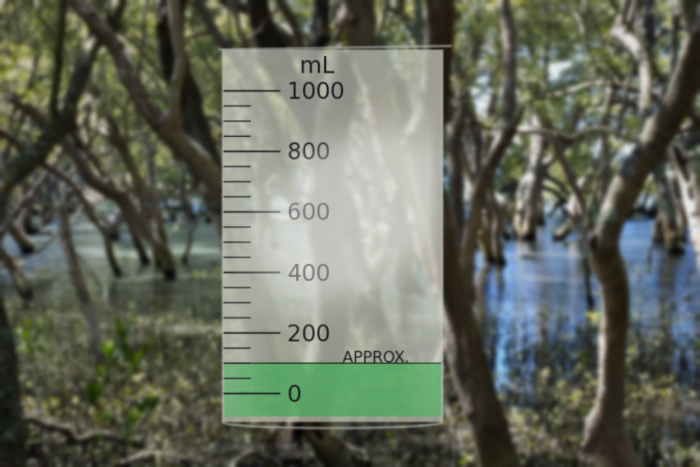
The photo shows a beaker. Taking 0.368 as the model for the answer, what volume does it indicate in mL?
100
